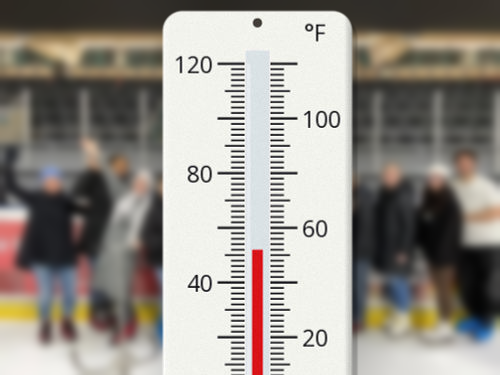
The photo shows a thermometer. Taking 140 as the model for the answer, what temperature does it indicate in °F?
52
